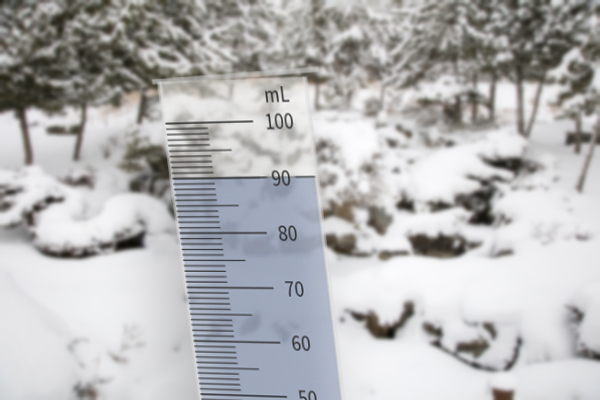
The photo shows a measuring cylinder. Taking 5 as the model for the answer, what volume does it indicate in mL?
90
